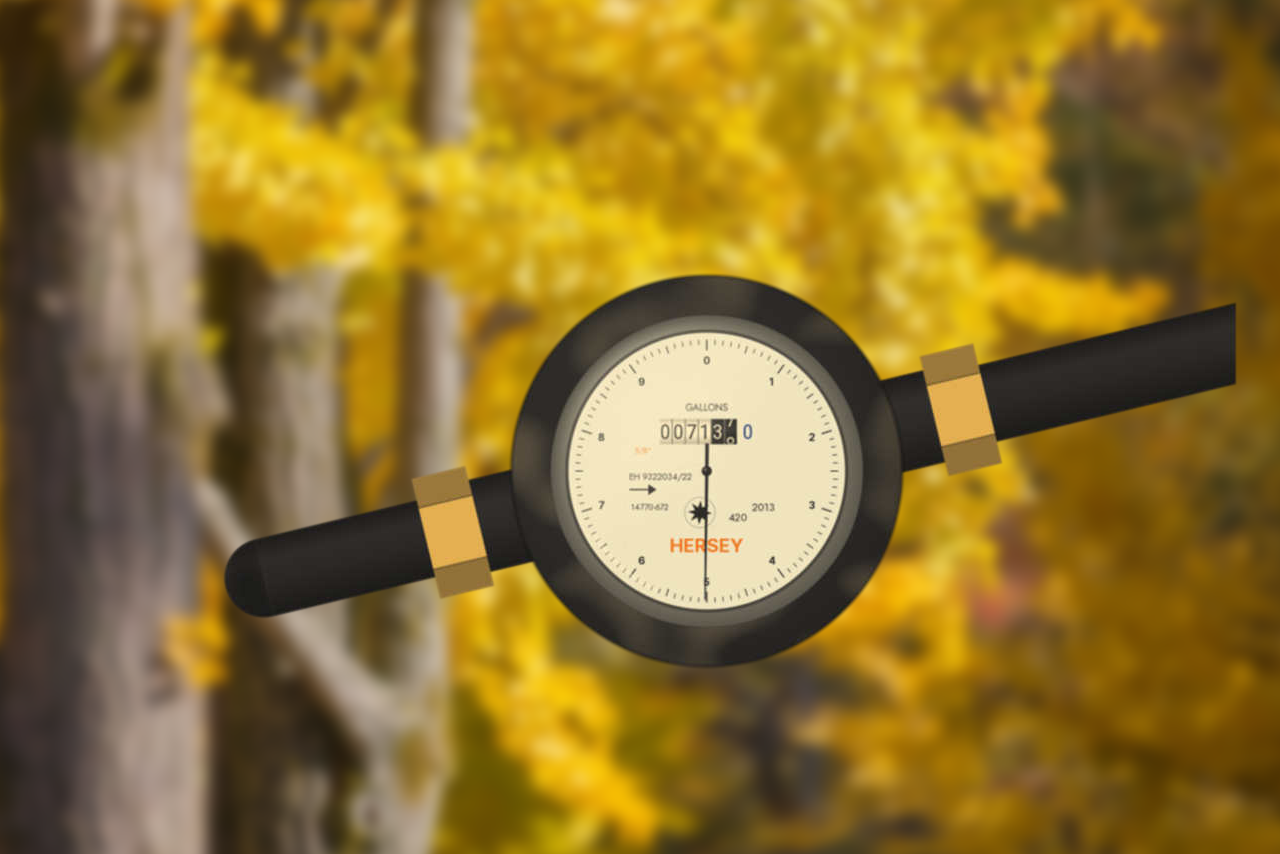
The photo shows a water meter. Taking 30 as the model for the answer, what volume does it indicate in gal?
71375.0
